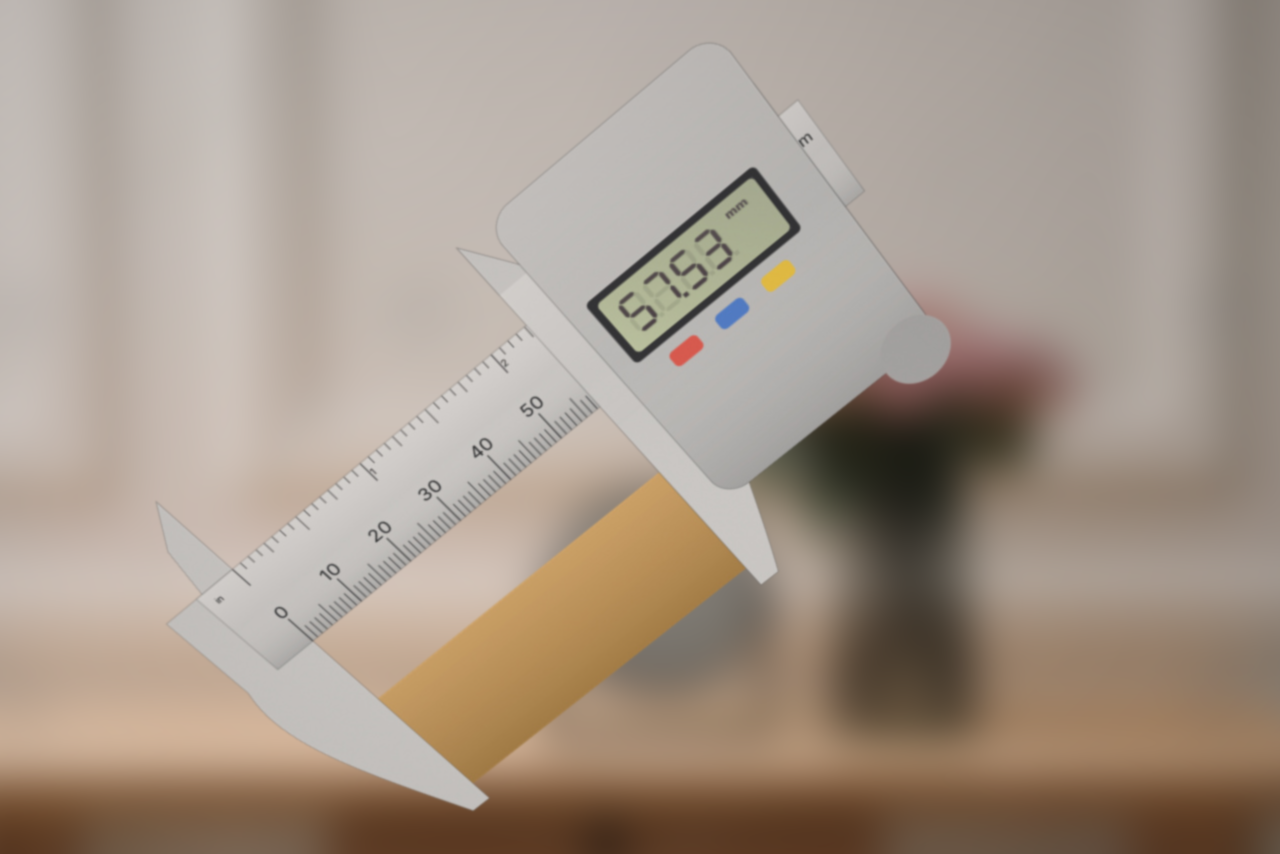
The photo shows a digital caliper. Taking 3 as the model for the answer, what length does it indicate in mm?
57.53
